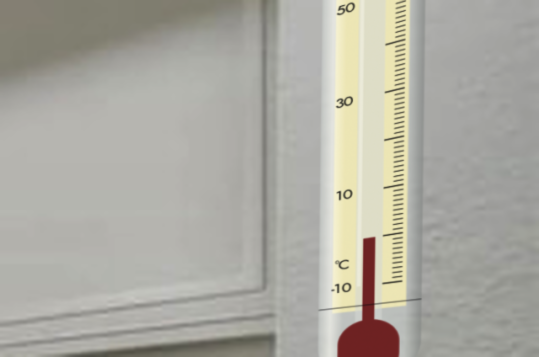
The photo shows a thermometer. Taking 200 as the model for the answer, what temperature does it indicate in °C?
0
